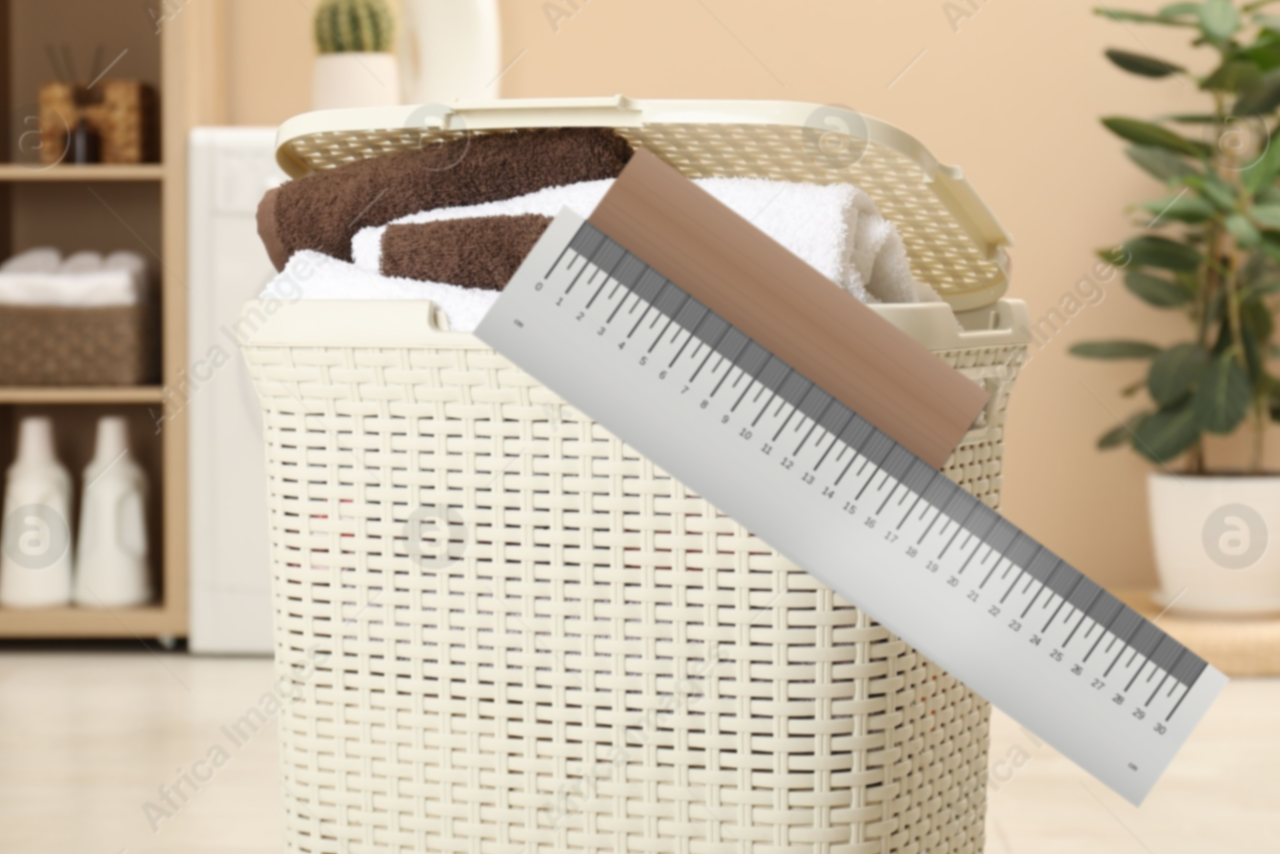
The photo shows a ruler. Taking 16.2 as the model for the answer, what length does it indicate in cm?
17
